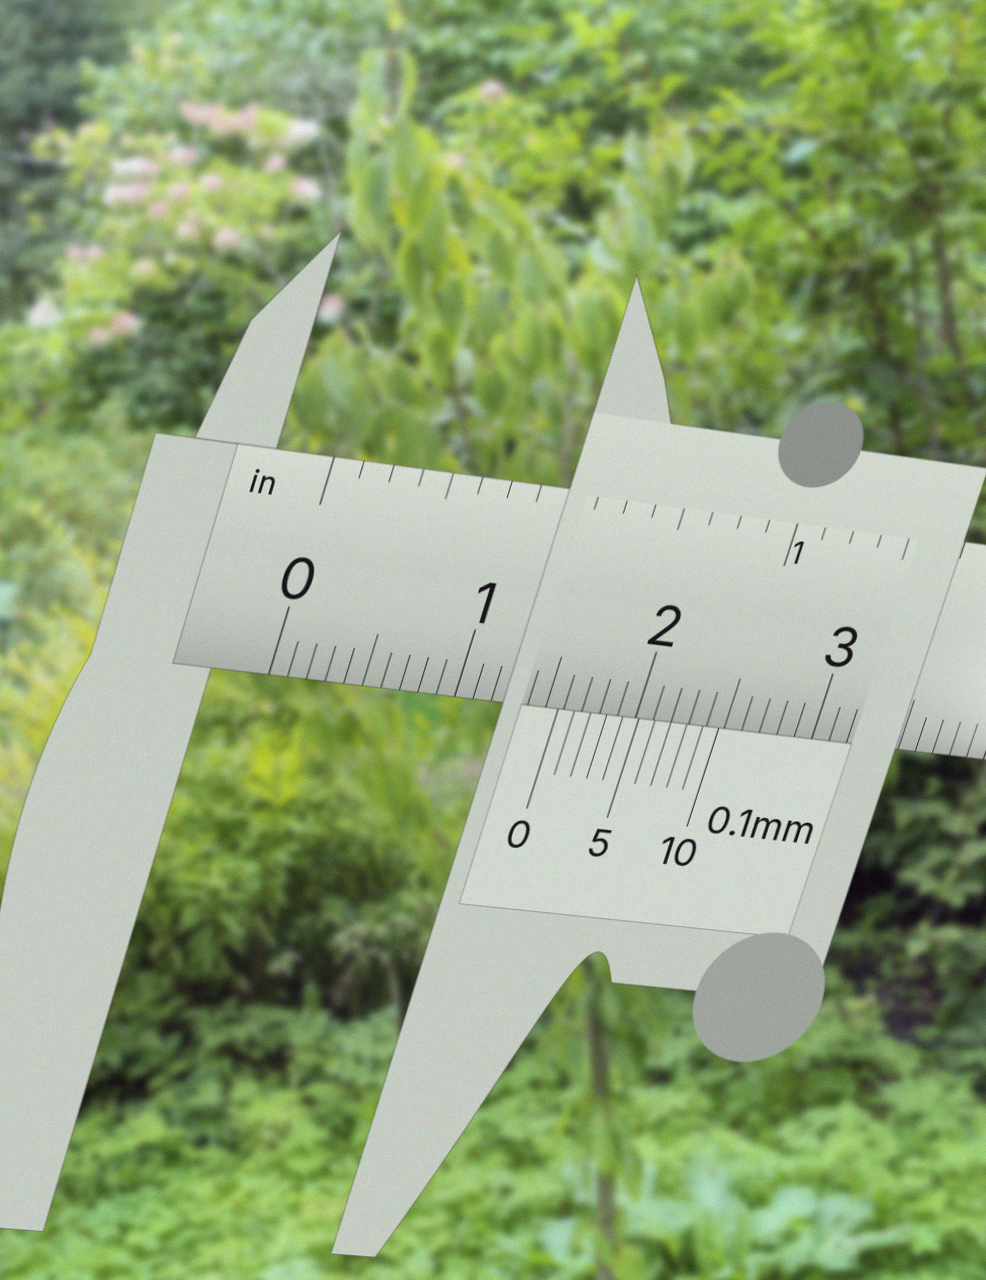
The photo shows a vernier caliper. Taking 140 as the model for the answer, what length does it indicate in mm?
15.7
